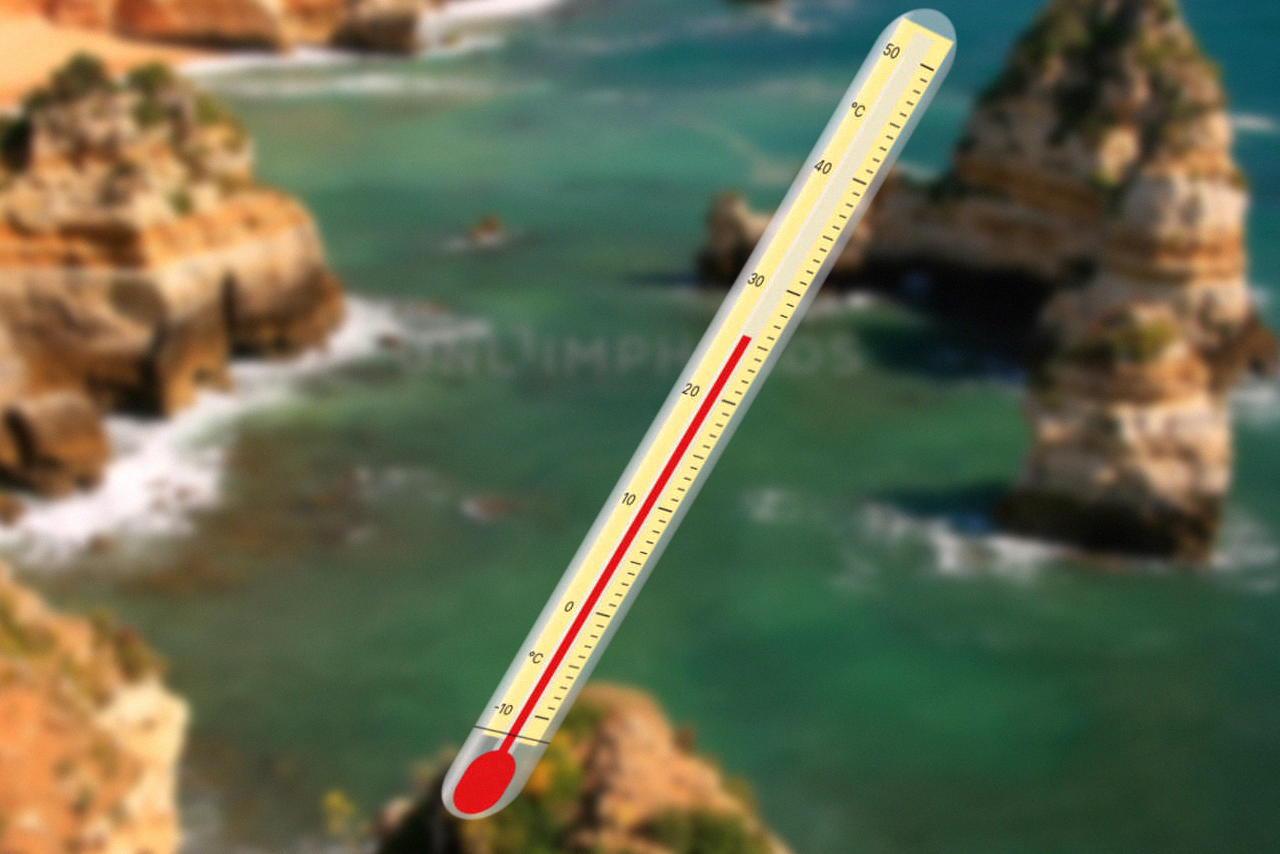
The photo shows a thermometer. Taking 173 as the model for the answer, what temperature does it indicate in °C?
25.5
